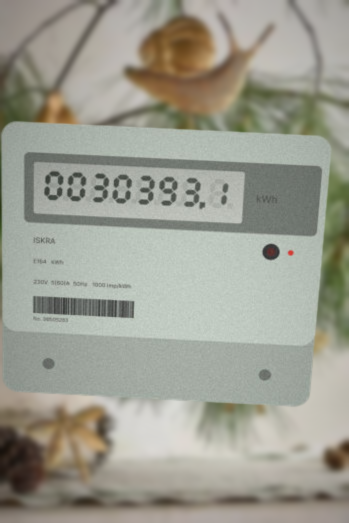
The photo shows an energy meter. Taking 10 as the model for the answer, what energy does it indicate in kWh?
30393.1
